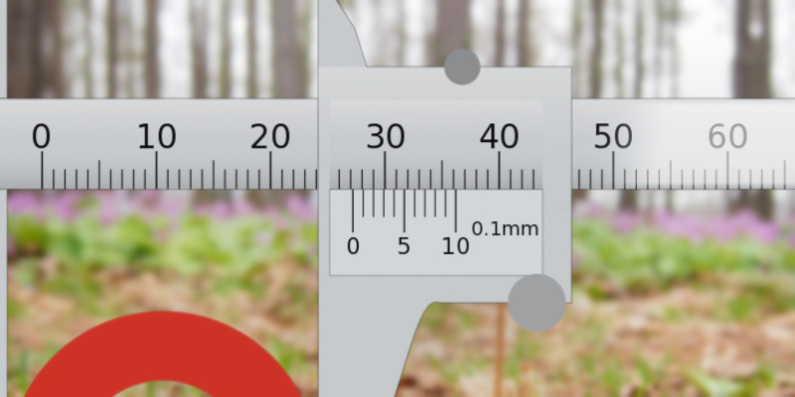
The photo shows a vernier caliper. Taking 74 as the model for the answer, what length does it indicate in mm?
27.2
